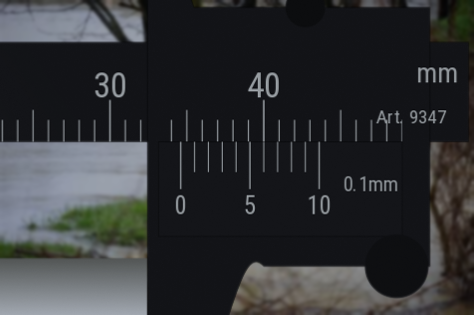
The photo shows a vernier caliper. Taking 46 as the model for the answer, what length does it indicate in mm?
34.6
